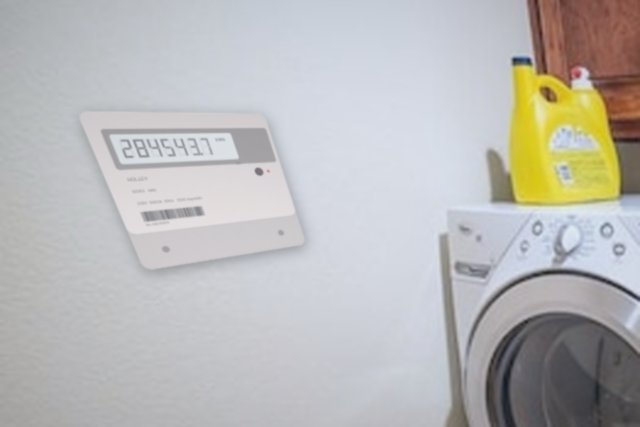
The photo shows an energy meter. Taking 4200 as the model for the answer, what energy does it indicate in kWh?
284543.7
